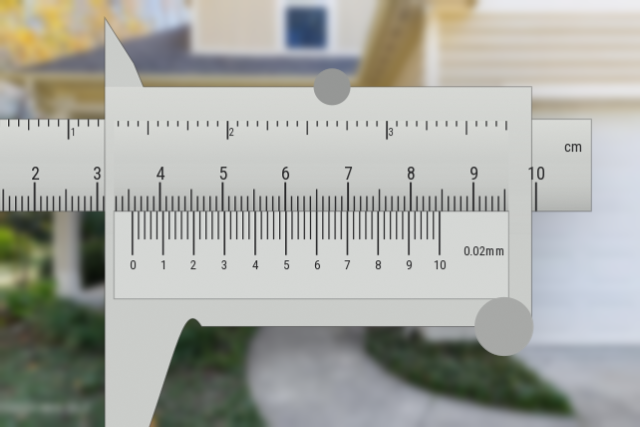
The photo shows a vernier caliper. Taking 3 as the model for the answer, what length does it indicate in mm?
35.6
